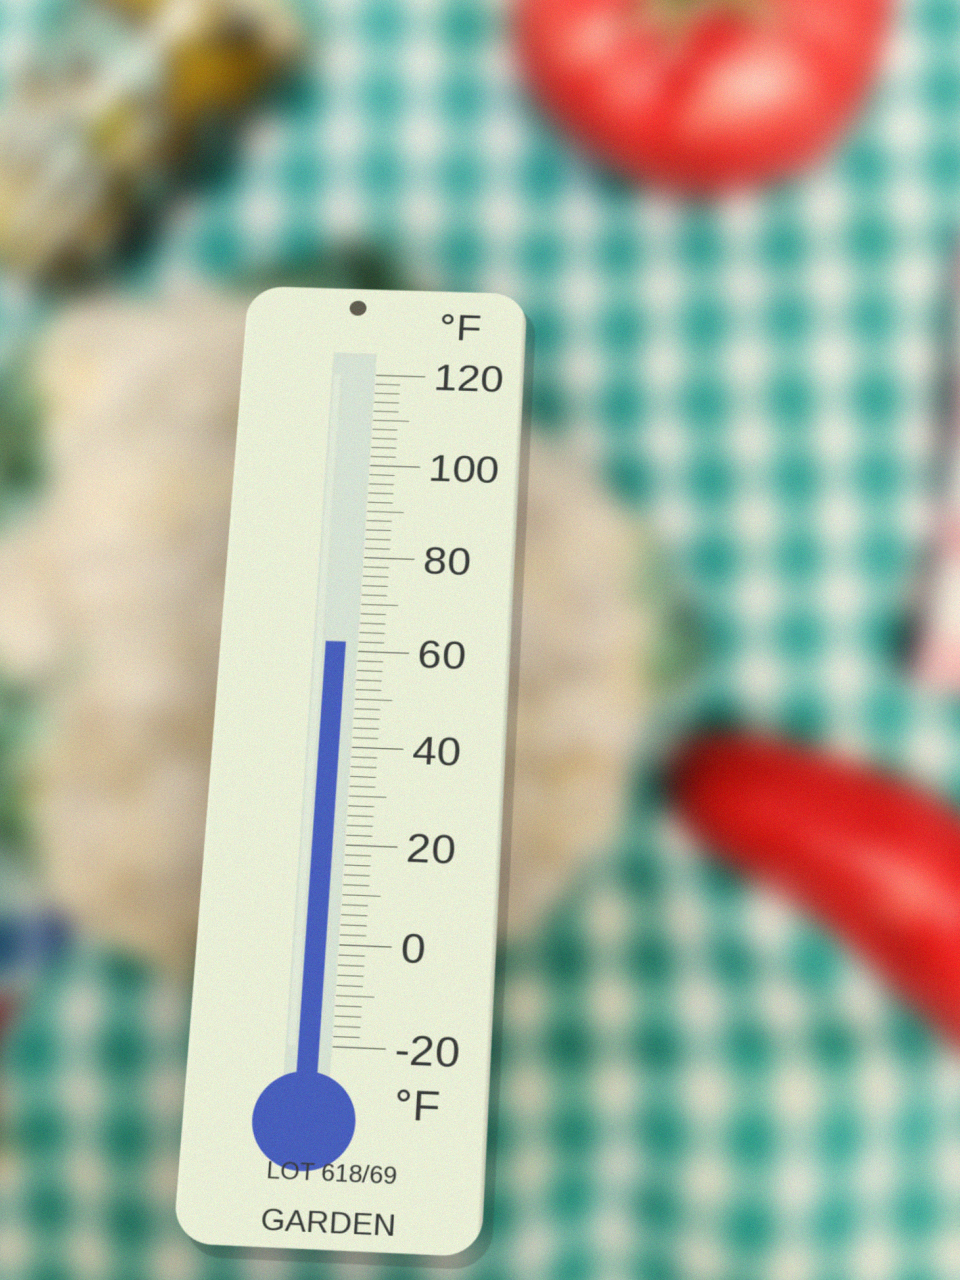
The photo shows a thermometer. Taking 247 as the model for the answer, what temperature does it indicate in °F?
62
